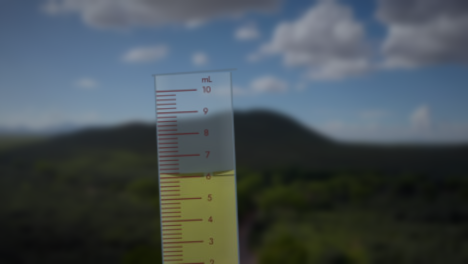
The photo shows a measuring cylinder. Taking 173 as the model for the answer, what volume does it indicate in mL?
6
